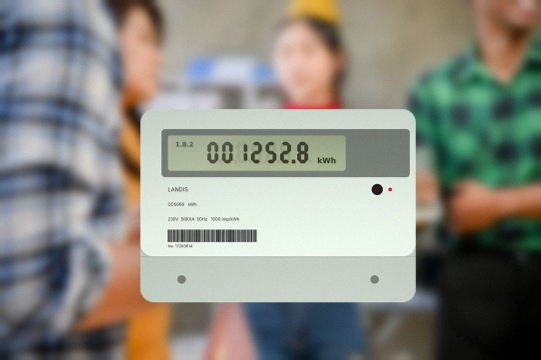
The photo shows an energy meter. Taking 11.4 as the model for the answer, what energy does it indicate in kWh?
1252.8
